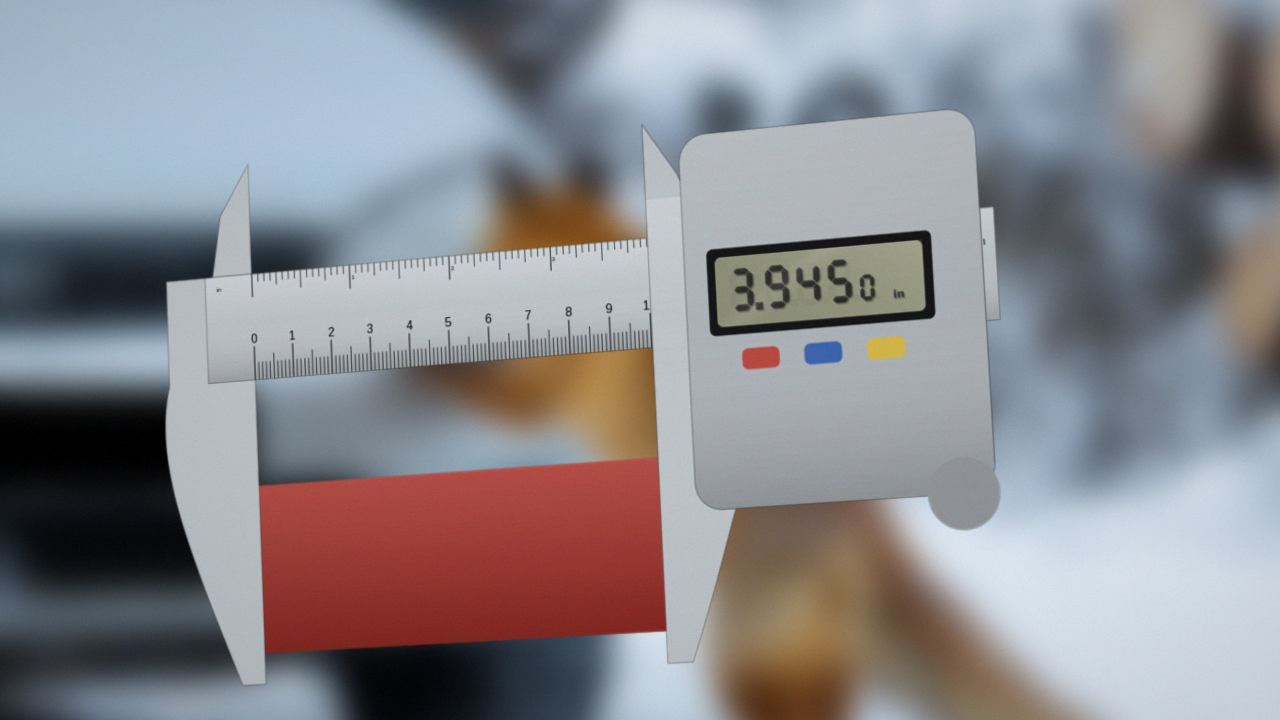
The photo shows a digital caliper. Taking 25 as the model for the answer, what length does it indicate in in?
3.9450
